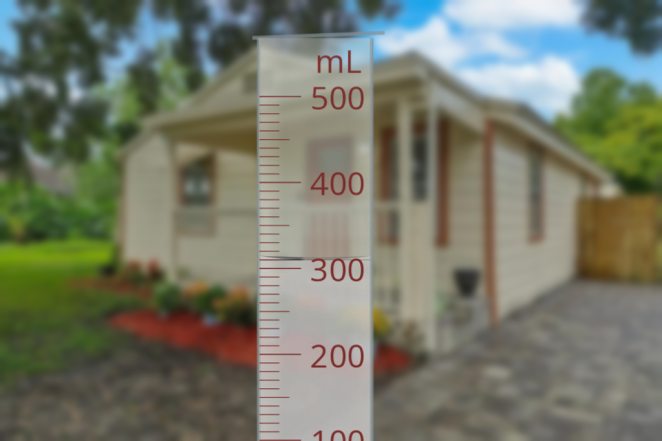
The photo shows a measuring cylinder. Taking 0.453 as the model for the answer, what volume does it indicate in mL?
310
